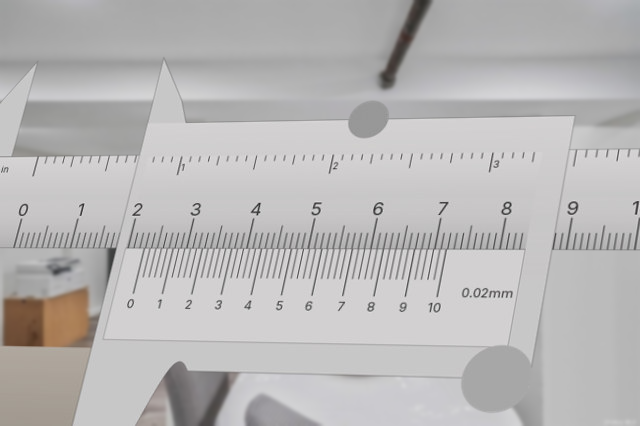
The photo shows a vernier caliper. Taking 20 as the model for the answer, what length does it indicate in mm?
22.8
